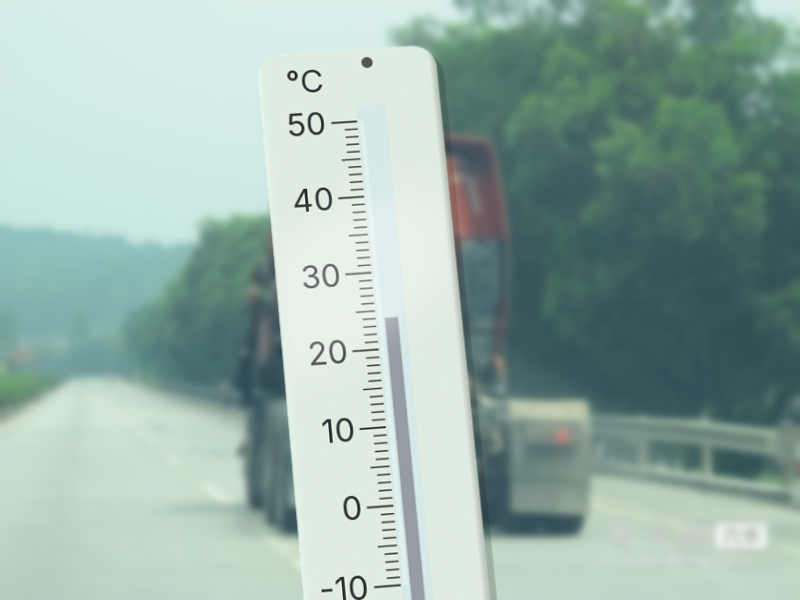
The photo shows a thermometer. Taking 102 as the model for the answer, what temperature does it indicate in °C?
24
